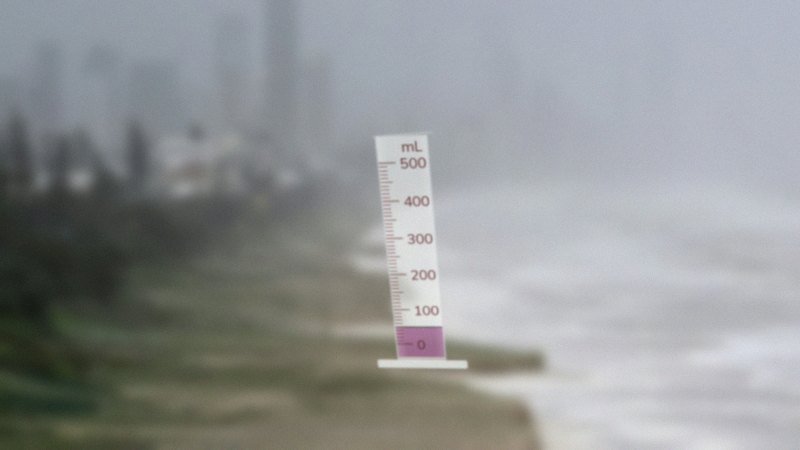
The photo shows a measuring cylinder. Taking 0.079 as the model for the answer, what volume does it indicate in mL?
50
